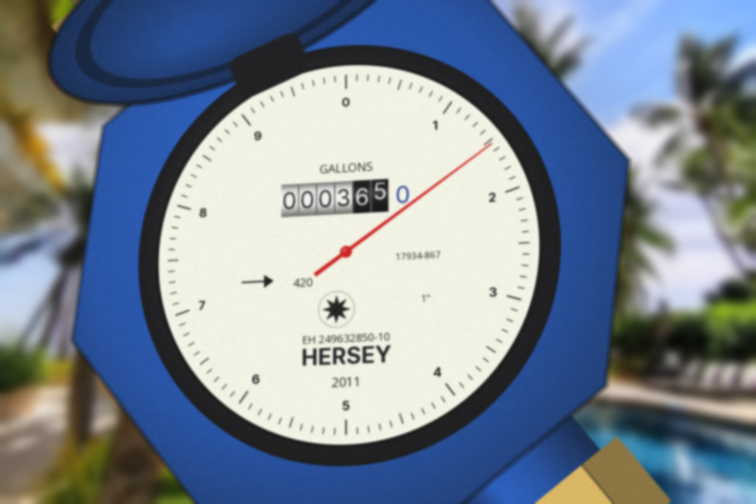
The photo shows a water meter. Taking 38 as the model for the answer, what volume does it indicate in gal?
3651.5
